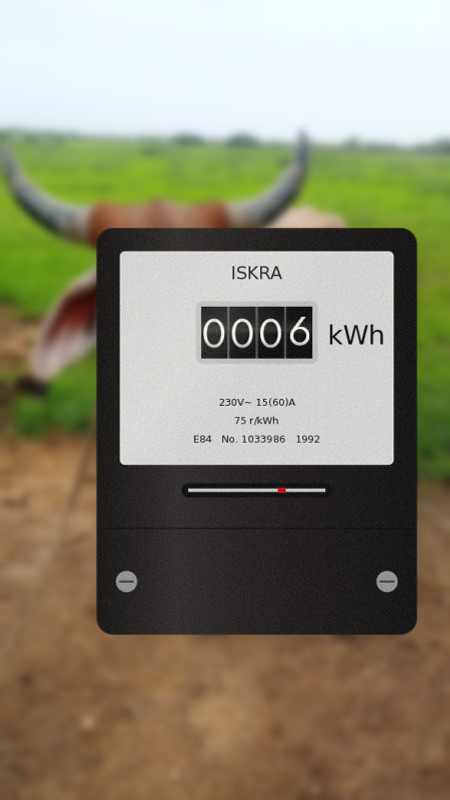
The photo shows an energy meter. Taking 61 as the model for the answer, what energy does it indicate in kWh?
6
